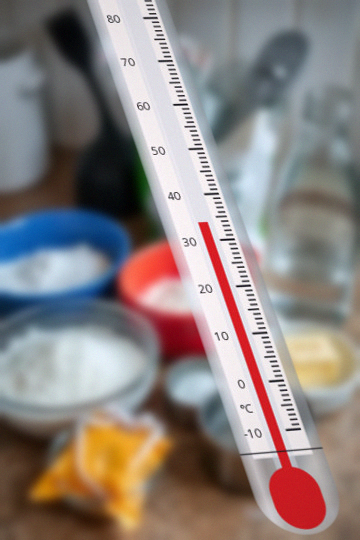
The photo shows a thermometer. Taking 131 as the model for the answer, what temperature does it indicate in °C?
34
